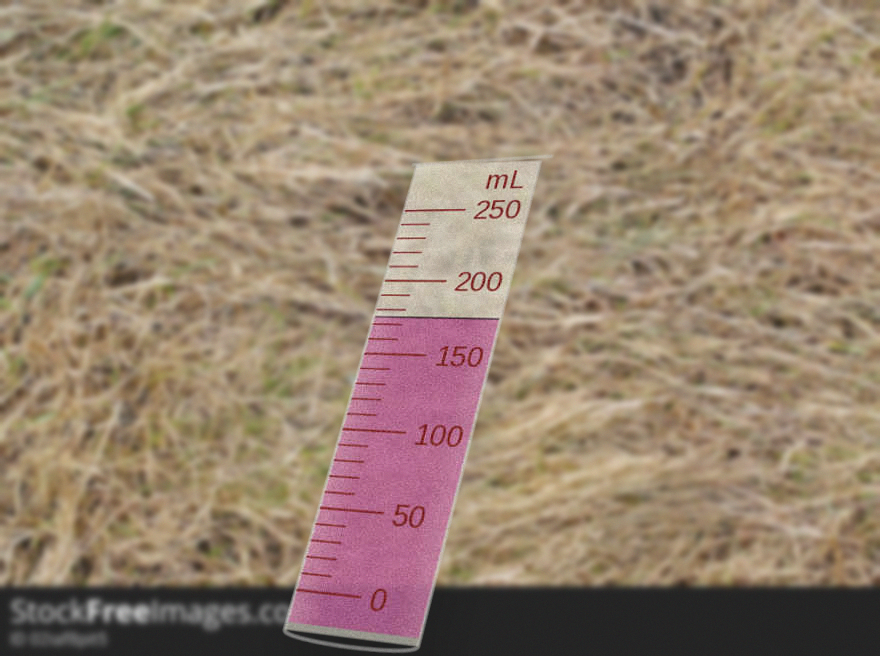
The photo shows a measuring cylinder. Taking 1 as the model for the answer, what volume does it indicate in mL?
175
